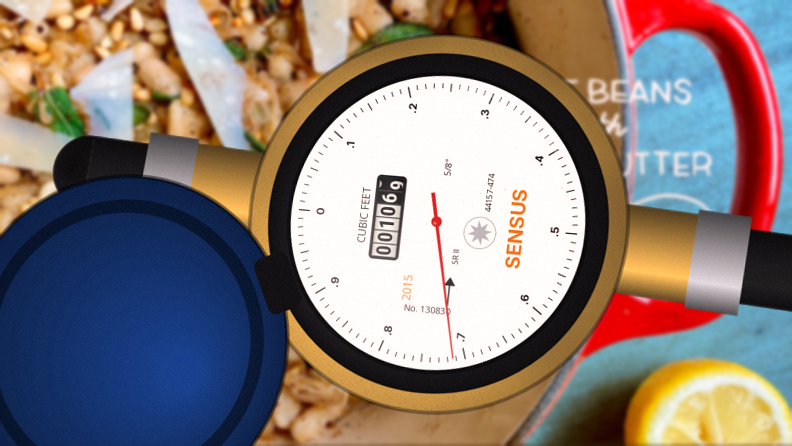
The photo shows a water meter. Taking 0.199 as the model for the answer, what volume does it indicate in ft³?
1068.71
